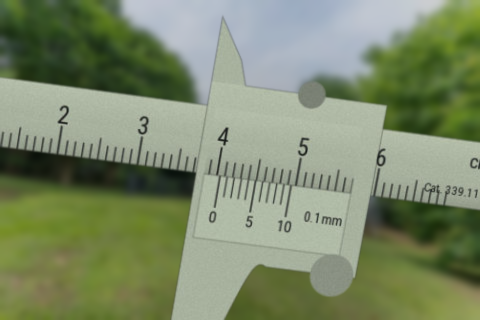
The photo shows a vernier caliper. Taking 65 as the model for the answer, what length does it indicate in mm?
40.4
